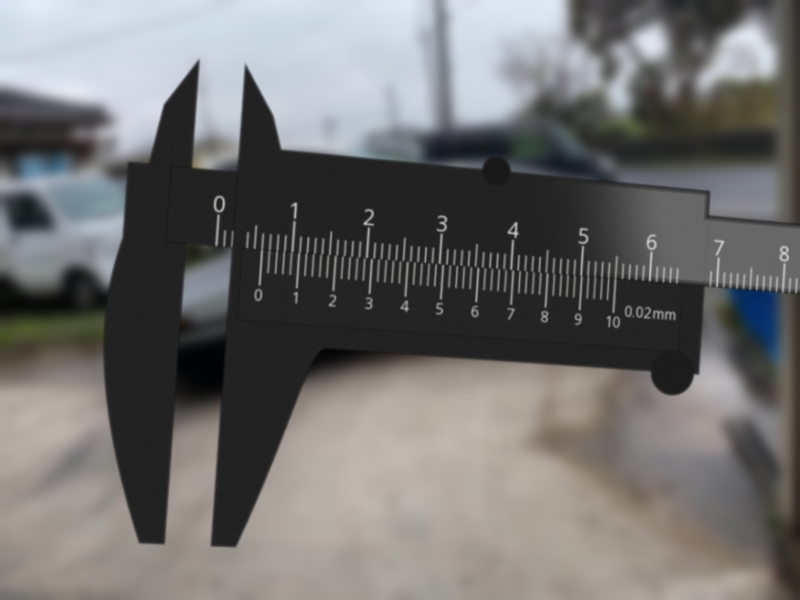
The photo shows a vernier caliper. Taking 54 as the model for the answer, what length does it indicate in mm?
6.0
